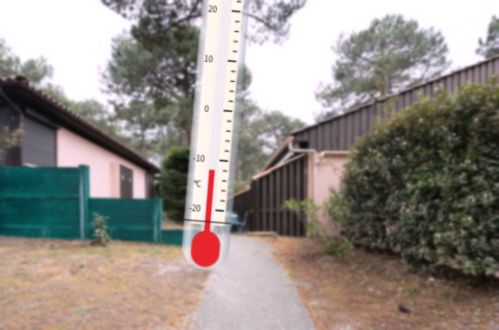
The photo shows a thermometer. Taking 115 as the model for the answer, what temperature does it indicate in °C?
-12
